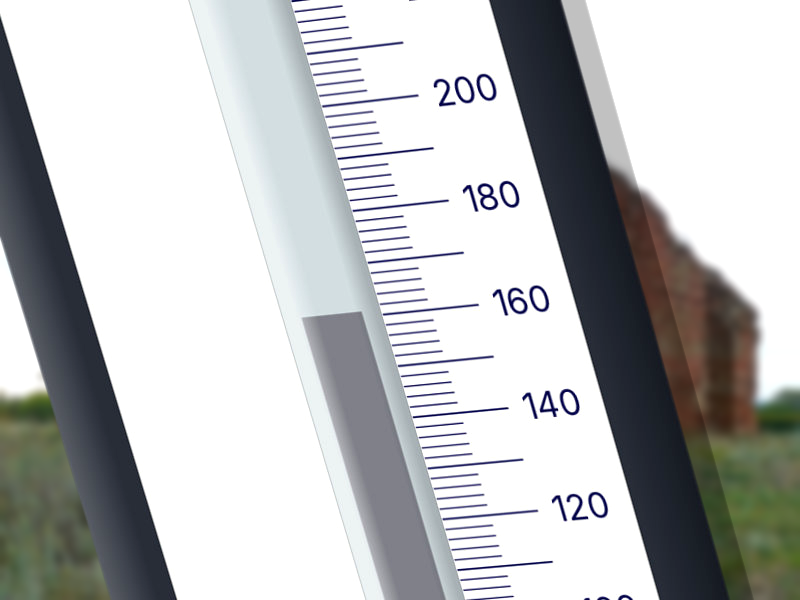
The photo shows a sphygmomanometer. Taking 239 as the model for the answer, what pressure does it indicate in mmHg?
161
